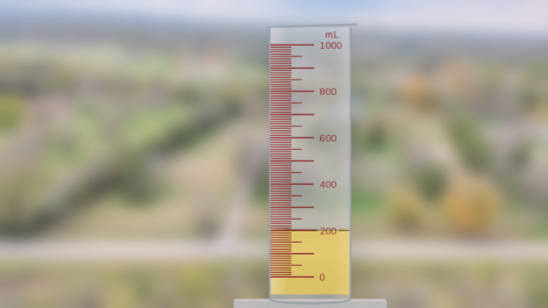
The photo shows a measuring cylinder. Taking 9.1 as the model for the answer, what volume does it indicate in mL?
200
